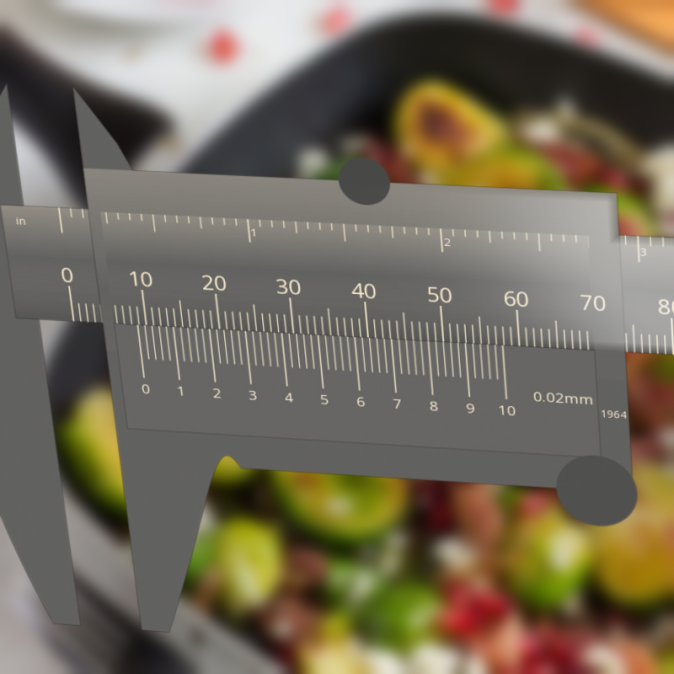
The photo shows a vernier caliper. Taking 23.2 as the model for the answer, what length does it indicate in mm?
8.8
